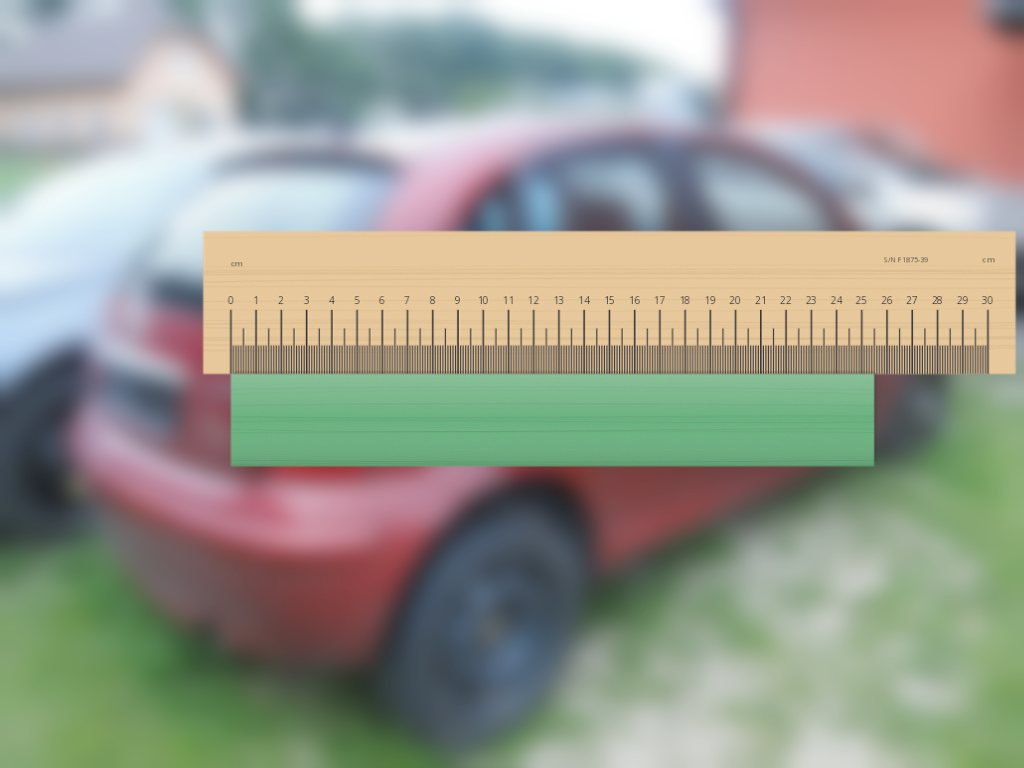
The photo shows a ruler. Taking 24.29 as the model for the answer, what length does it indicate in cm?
25.5
